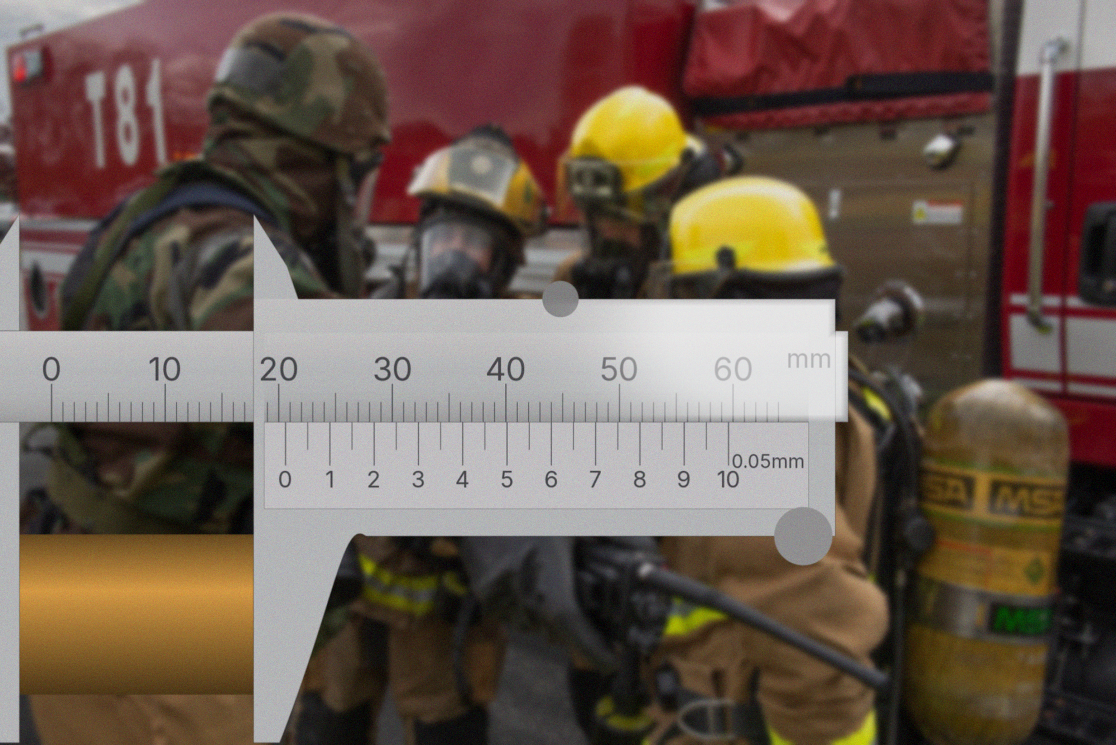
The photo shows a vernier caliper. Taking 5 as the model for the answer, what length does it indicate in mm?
20.6
